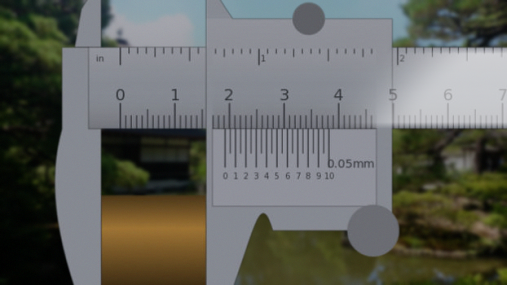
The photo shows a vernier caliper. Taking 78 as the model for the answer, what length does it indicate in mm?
19.2
